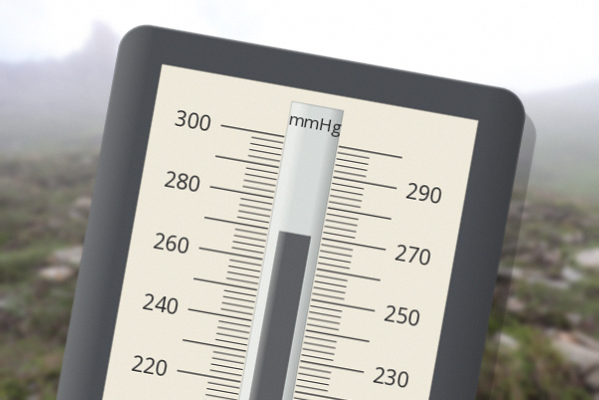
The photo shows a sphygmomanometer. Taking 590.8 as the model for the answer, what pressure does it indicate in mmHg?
270
